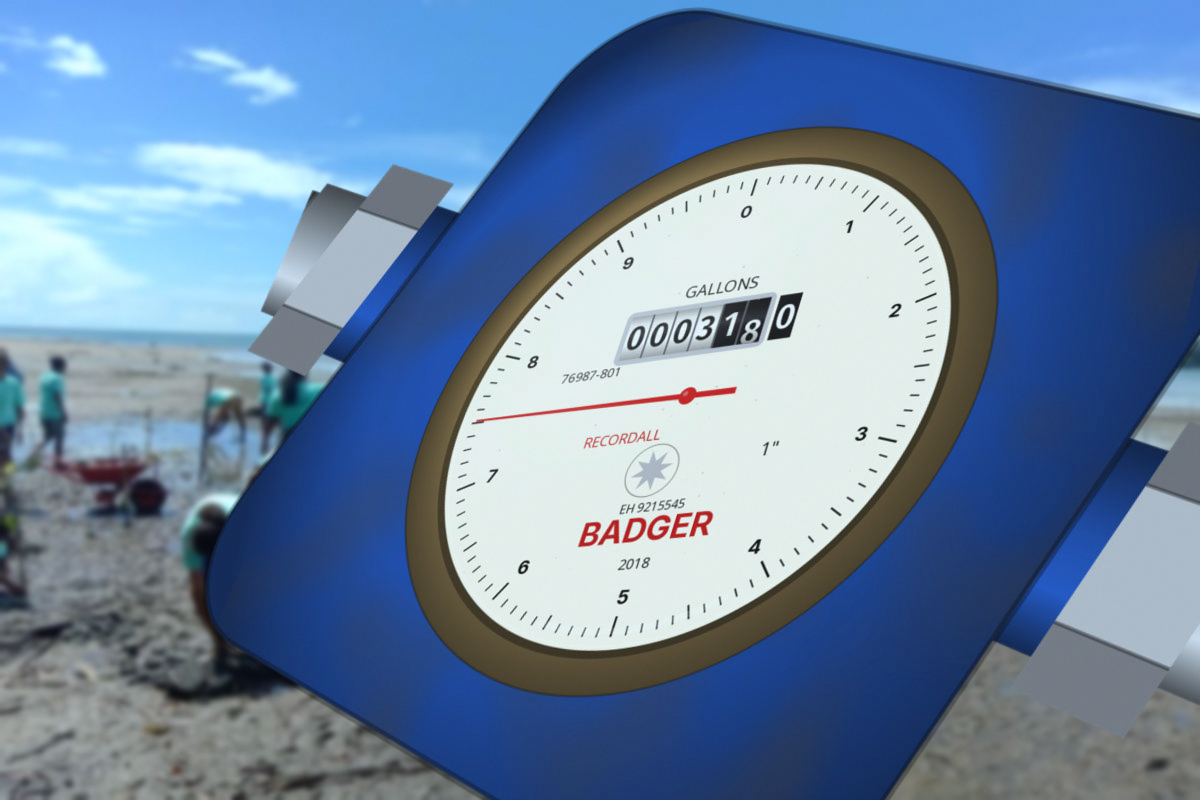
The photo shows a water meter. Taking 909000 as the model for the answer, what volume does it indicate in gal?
3177.5
